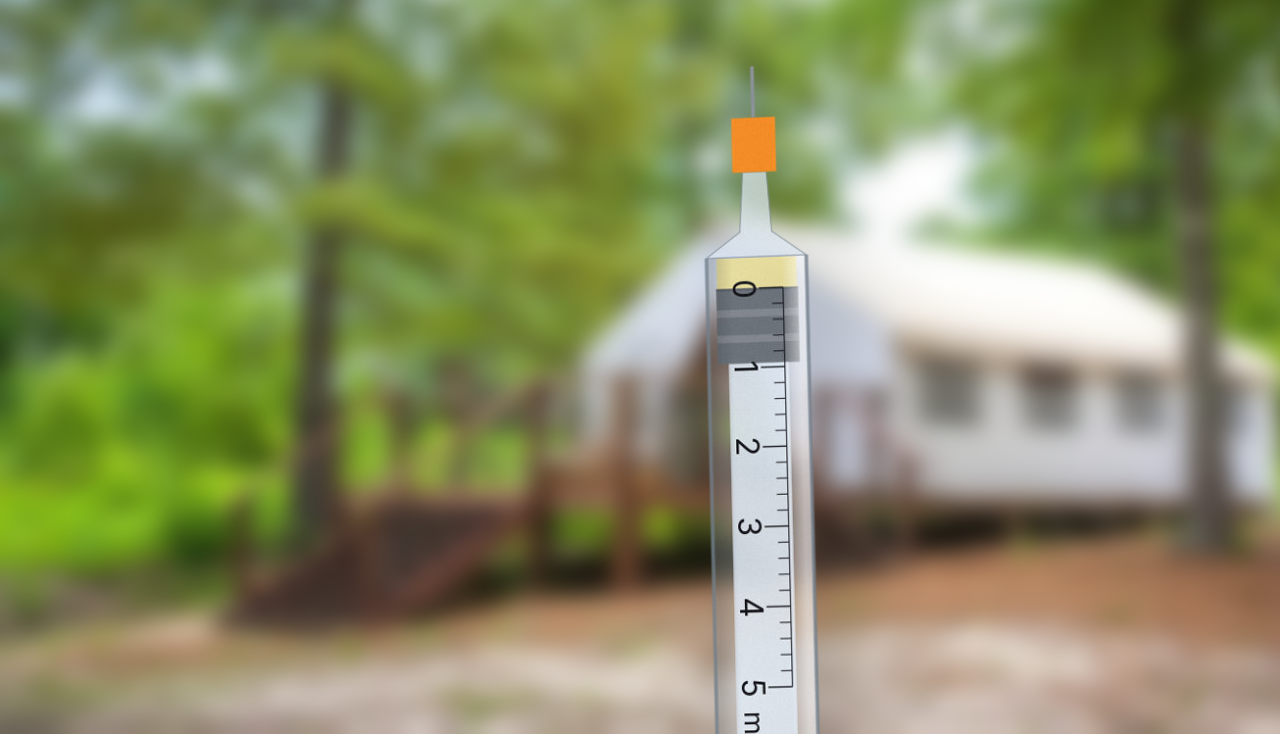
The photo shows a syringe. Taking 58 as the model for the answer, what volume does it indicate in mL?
0
